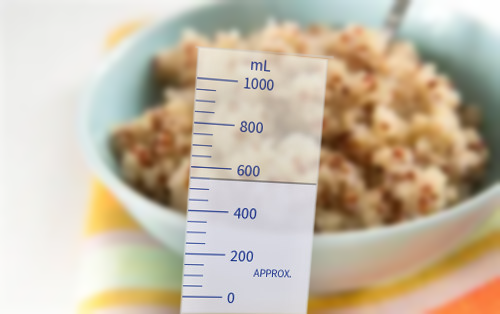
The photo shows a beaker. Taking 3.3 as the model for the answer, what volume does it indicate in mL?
550
